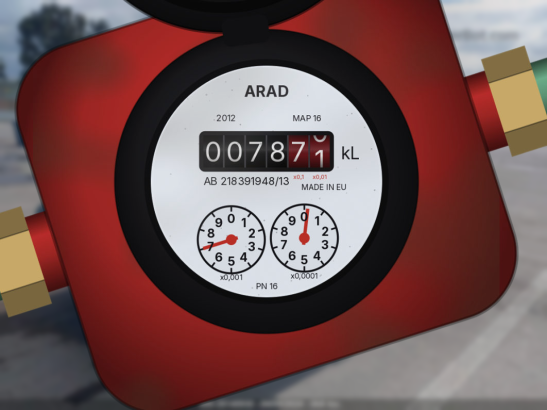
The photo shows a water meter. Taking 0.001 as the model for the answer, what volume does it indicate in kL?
78.7070
